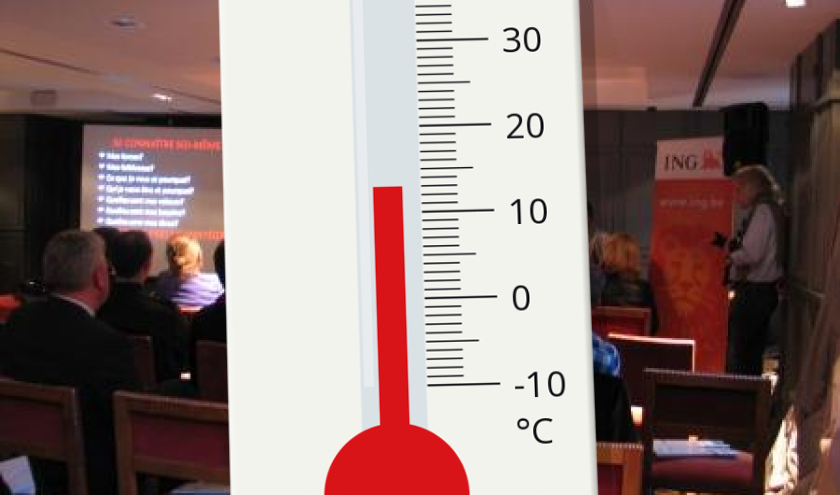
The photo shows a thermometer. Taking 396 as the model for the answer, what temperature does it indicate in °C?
13
